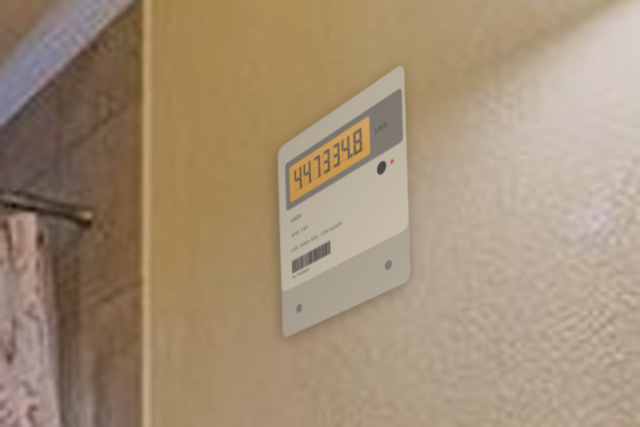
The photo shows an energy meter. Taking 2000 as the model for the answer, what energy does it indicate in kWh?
447334.8
